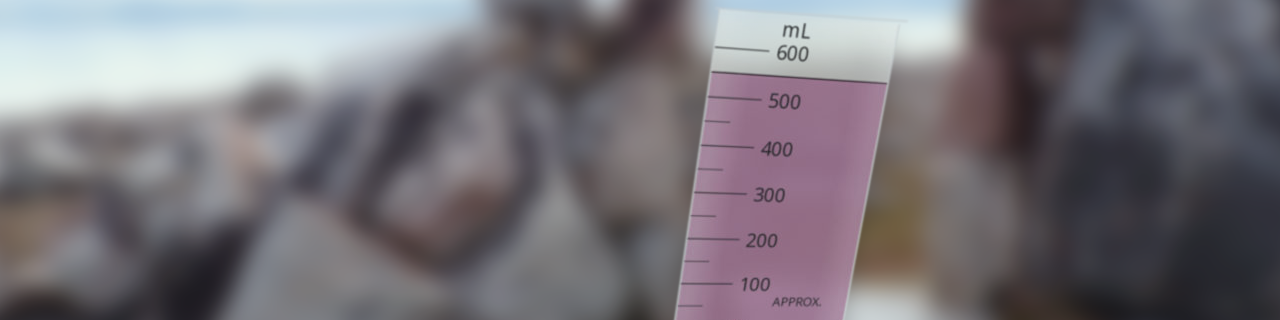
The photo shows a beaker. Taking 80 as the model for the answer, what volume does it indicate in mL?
550
